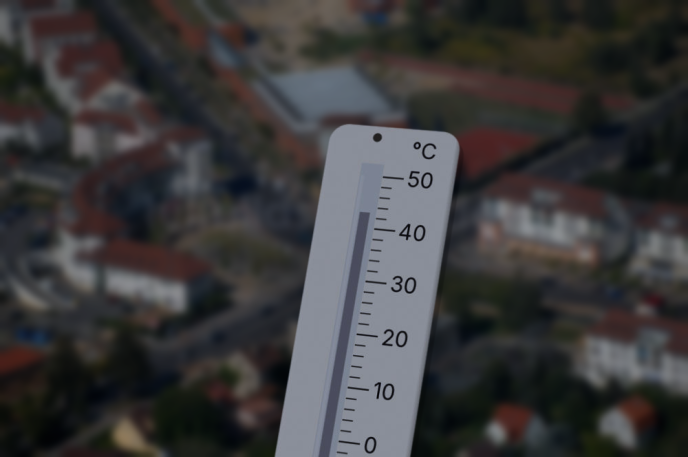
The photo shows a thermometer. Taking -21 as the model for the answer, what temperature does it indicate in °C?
43
